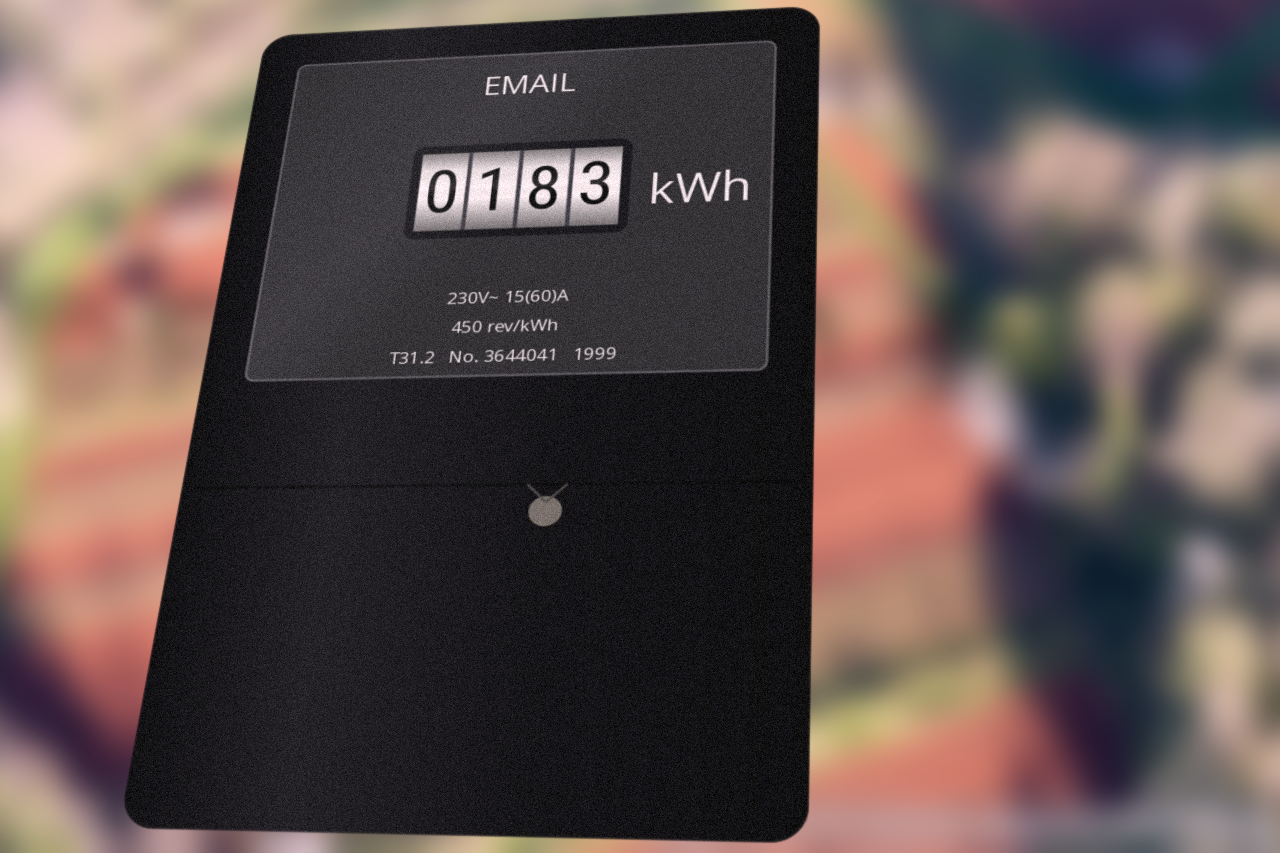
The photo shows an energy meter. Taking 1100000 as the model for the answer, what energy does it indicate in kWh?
183
